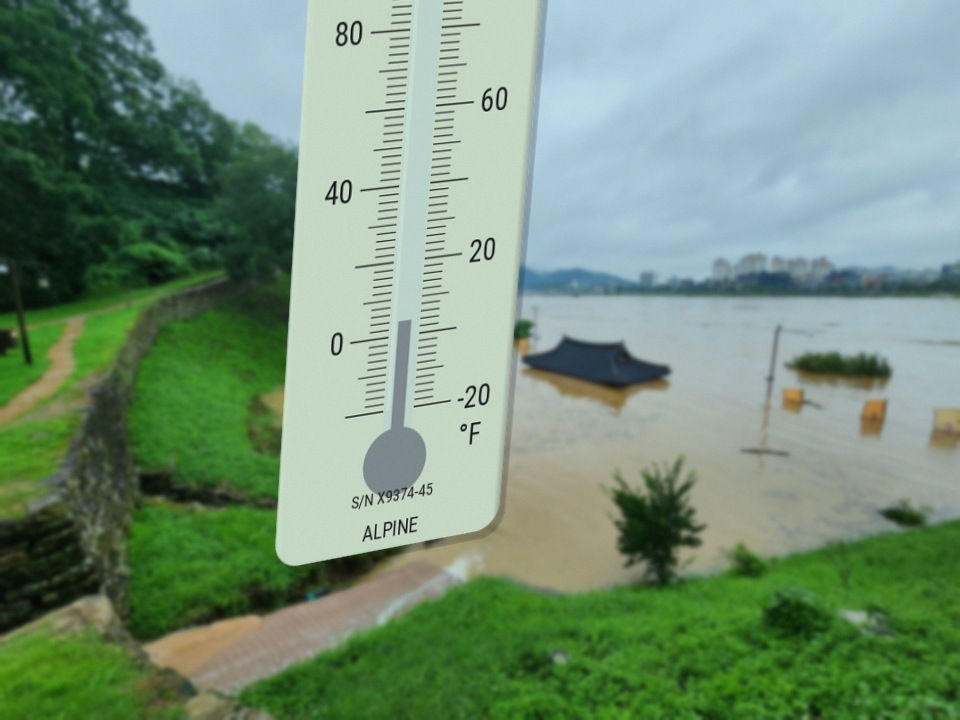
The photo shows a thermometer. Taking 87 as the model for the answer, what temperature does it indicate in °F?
4
